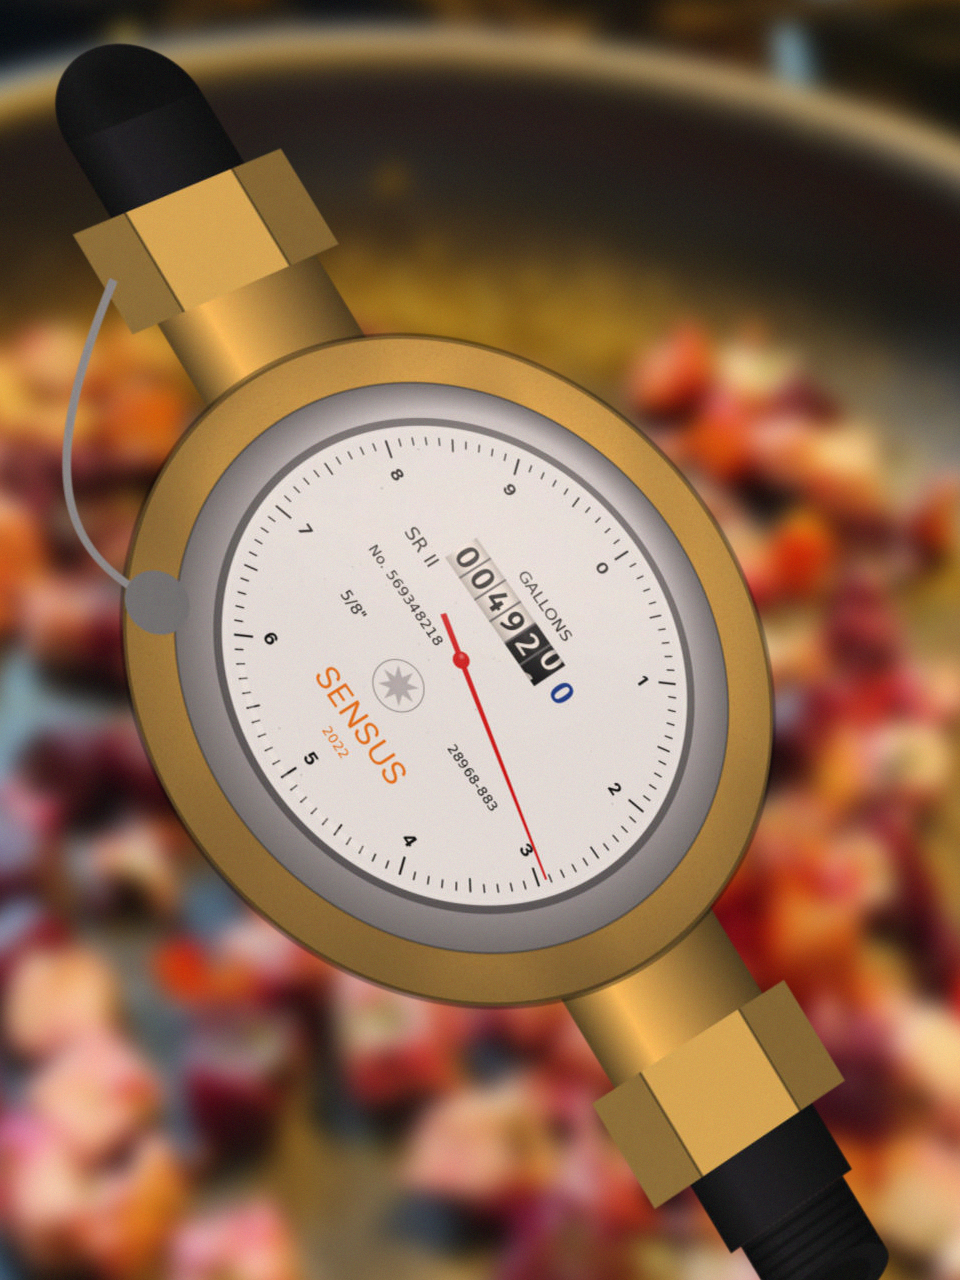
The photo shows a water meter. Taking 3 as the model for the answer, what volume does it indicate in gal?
49202.9
